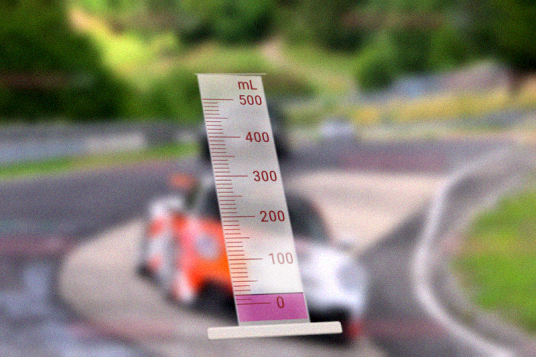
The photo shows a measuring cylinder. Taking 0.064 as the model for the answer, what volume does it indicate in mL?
20
